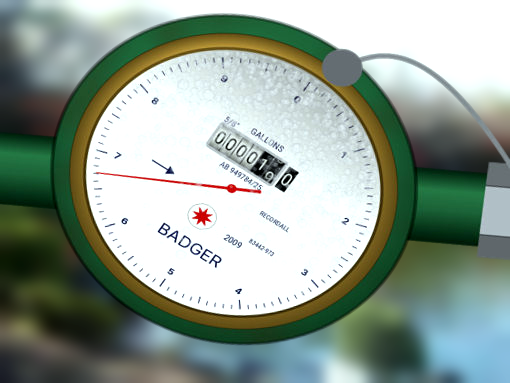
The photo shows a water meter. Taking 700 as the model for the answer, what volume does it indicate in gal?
186.7
